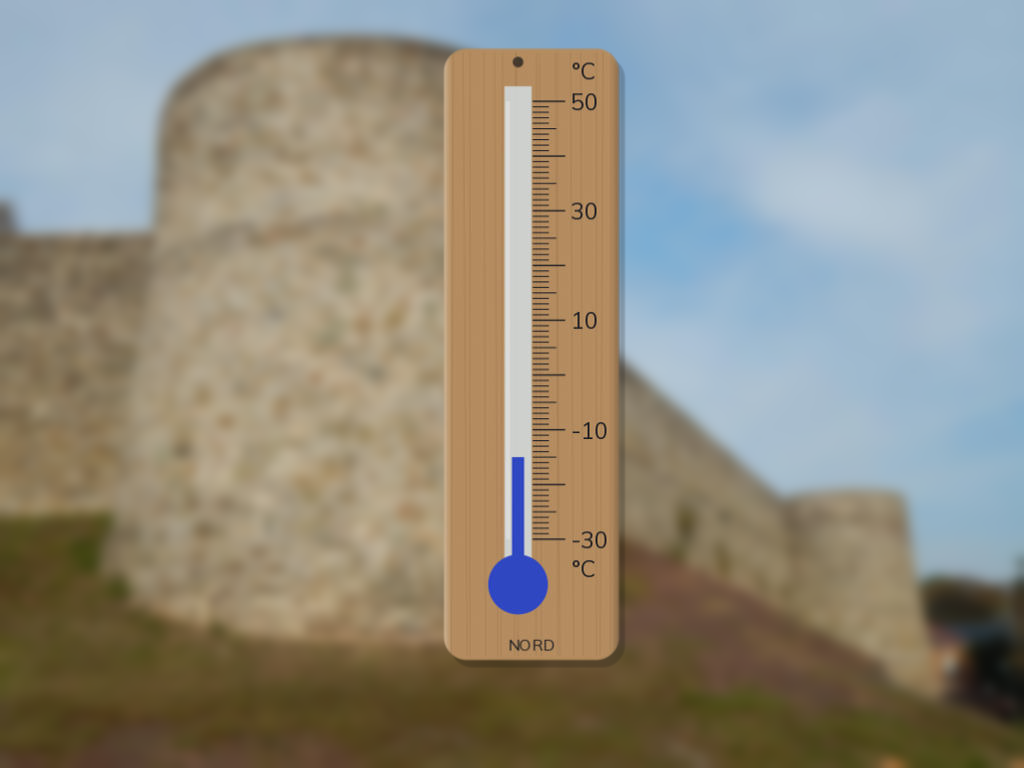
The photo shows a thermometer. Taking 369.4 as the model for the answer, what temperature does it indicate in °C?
-15
